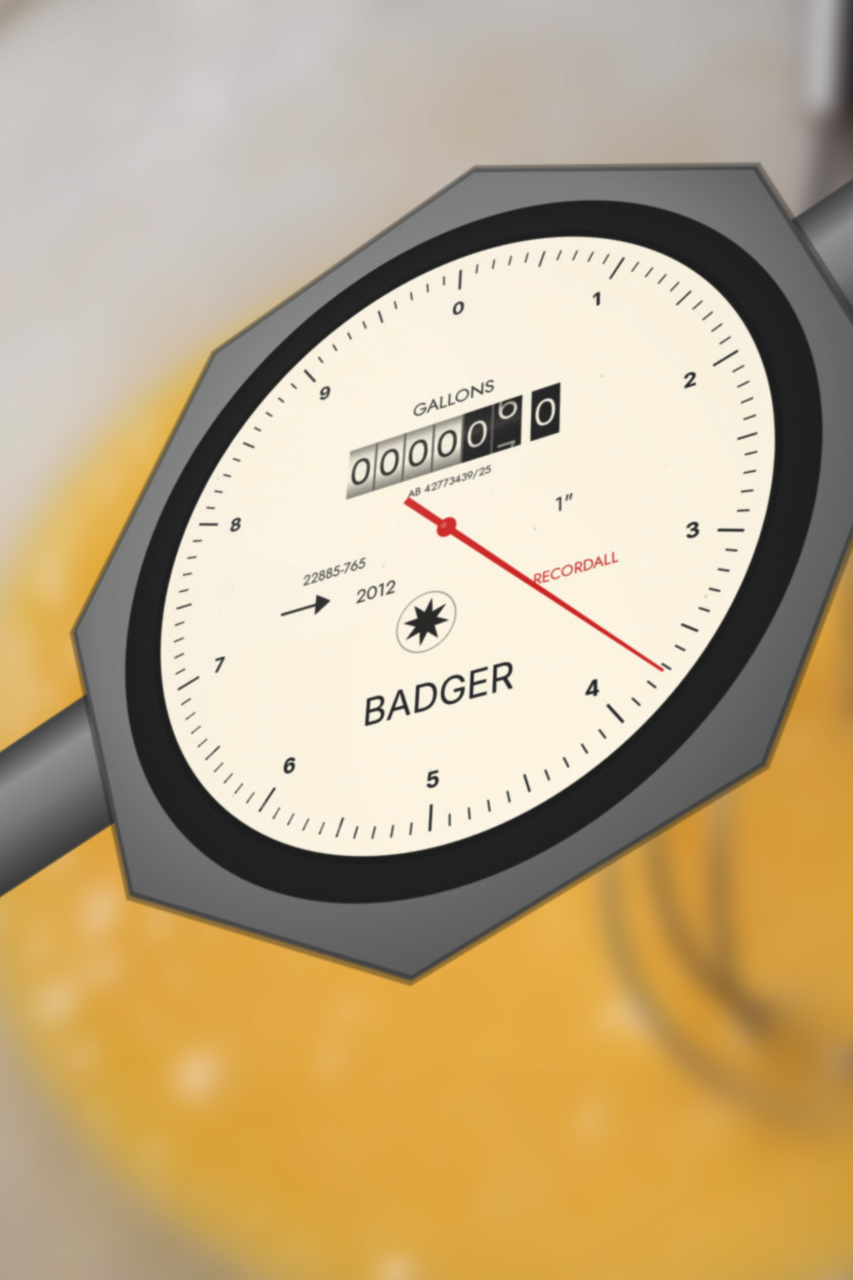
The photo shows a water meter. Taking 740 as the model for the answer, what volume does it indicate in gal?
63.7
